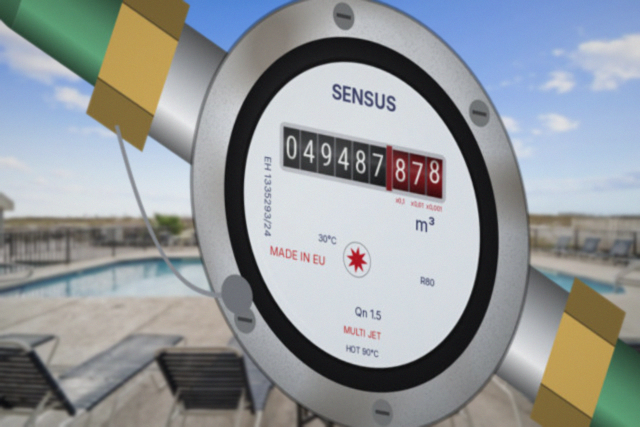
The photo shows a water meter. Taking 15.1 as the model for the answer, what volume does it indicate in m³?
49487.878
